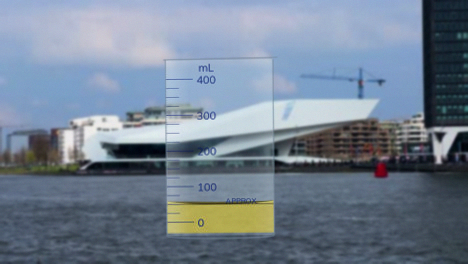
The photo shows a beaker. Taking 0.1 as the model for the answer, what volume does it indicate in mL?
50
